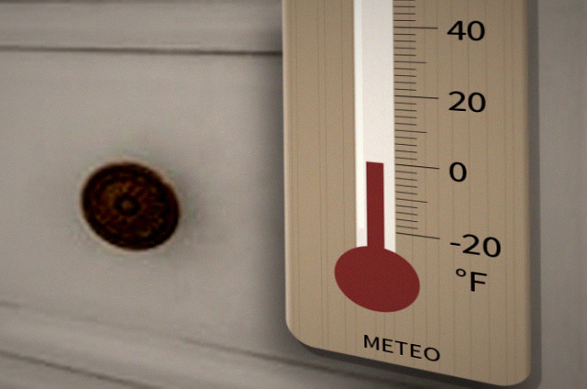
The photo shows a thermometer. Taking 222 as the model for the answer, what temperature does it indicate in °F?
0
